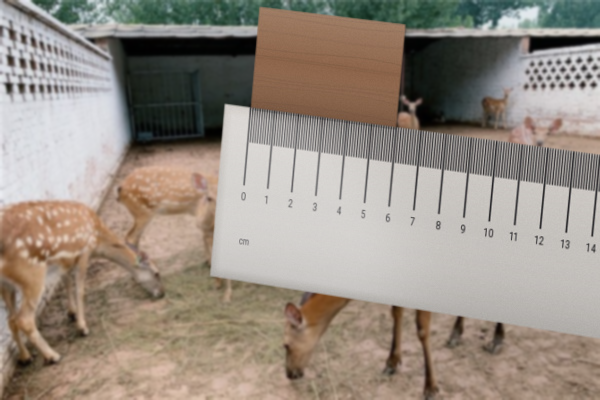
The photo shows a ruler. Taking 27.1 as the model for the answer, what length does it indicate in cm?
6
